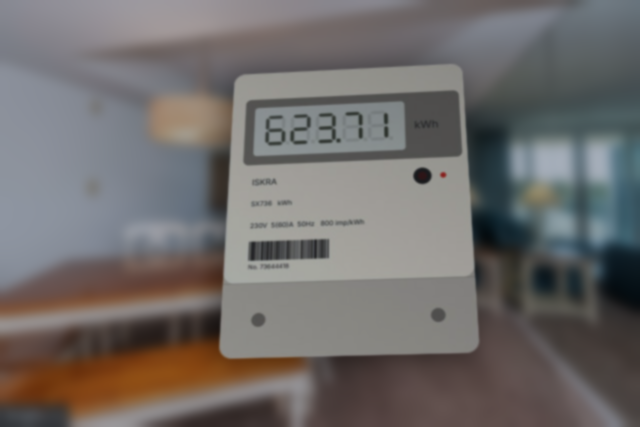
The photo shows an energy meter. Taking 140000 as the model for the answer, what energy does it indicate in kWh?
623.71
